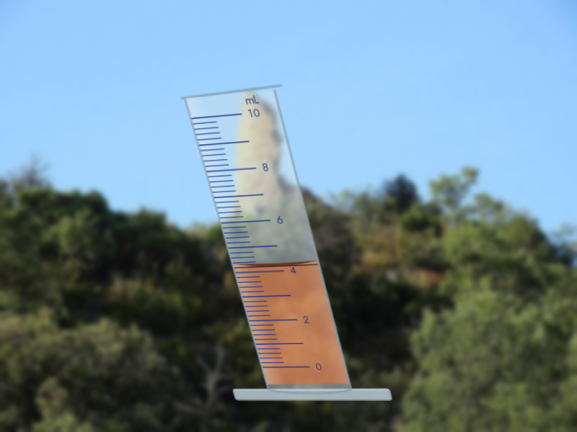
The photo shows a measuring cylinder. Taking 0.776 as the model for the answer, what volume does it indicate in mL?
4.2
